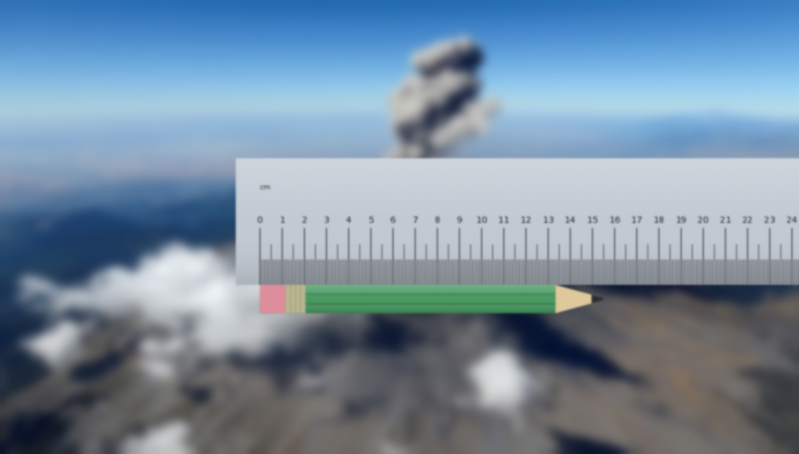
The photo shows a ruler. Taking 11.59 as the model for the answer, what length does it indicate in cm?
15.5
